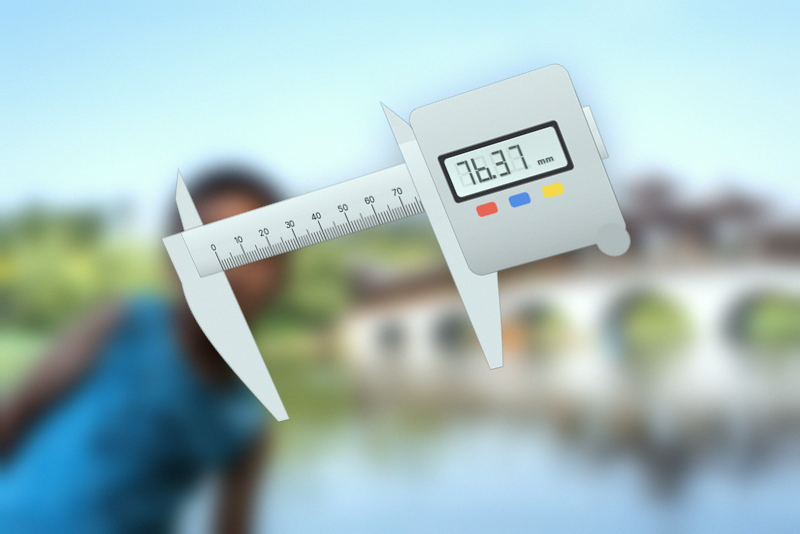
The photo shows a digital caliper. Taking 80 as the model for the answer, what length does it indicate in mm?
76.37
